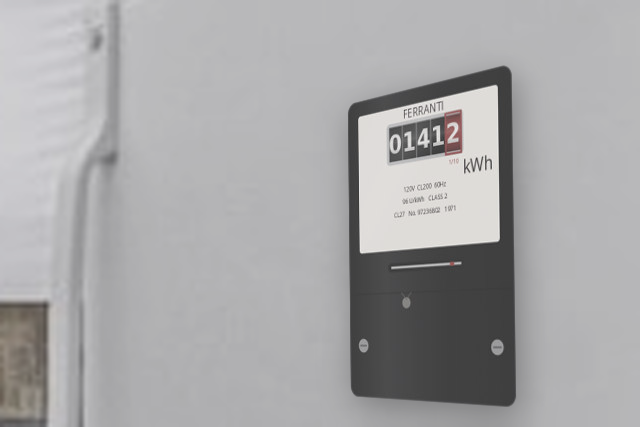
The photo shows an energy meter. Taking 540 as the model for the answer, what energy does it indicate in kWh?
141.2
